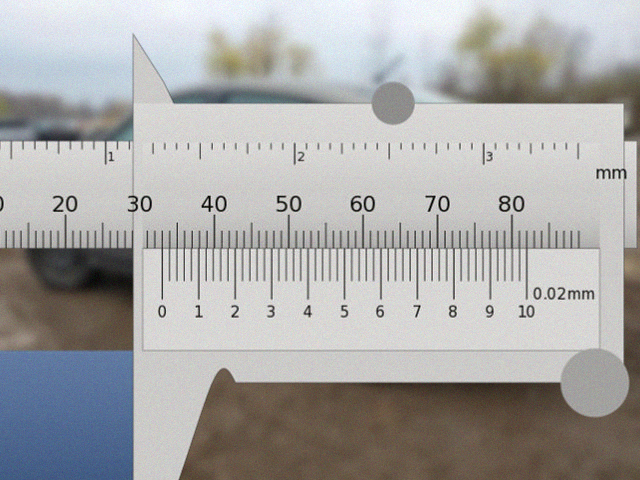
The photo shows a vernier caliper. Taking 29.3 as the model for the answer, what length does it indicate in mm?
33.0
